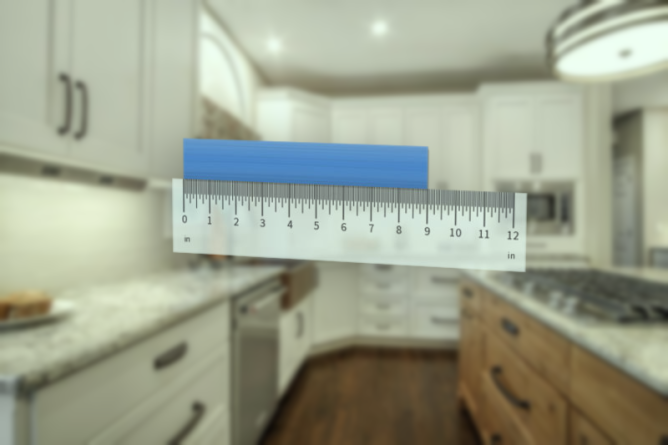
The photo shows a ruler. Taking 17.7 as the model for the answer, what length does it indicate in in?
9
